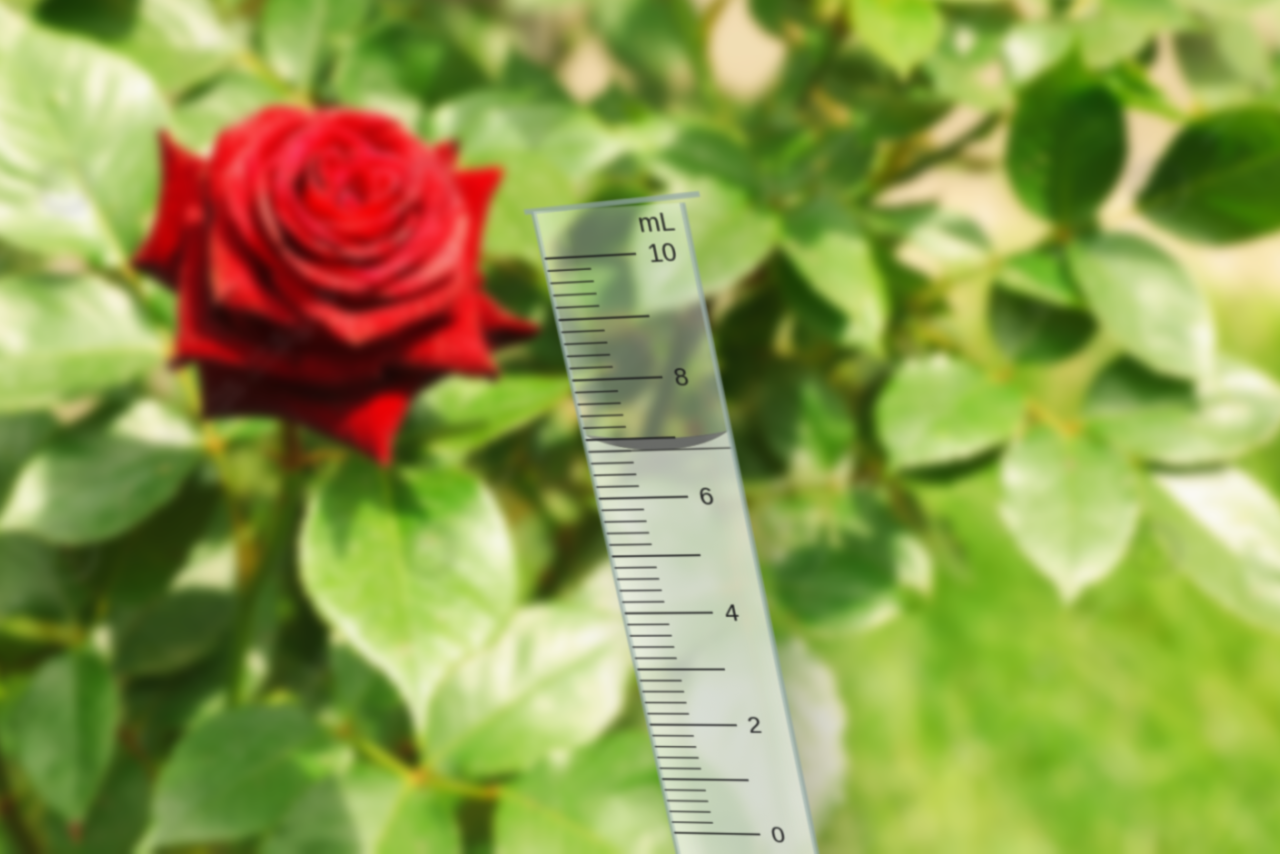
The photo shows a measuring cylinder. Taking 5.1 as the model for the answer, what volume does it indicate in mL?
6.8
